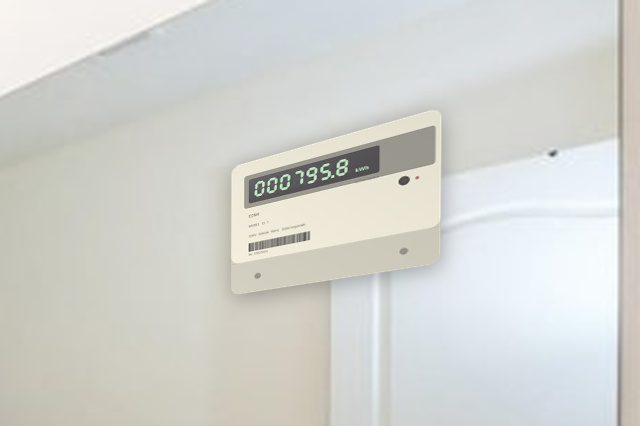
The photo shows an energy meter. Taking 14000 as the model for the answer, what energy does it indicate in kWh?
795.8
